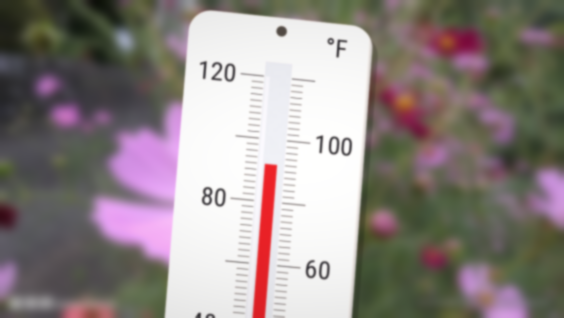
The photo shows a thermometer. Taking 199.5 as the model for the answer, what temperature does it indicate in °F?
92
